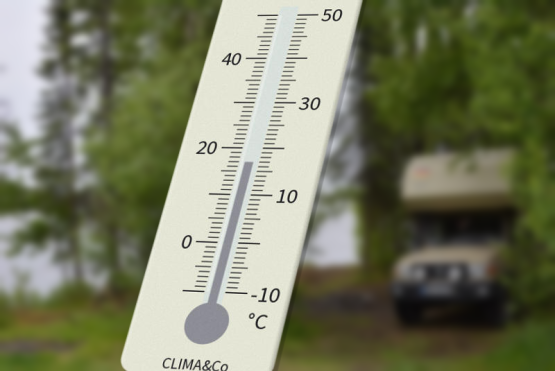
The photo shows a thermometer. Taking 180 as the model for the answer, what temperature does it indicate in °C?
17
